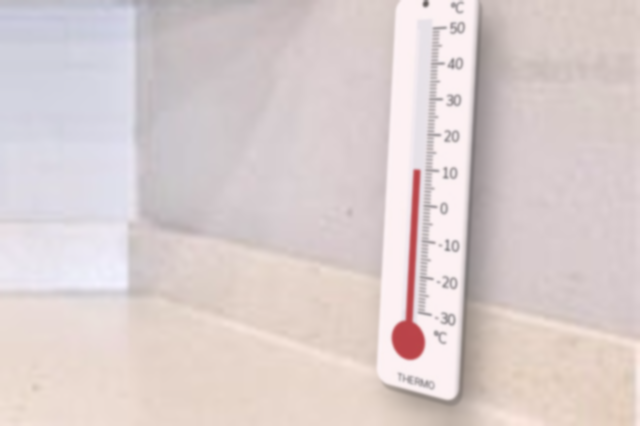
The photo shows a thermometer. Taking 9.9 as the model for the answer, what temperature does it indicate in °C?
10
